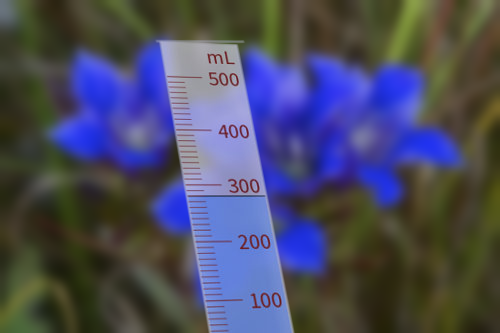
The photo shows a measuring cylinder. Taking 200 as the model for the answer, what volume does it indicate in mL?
280
